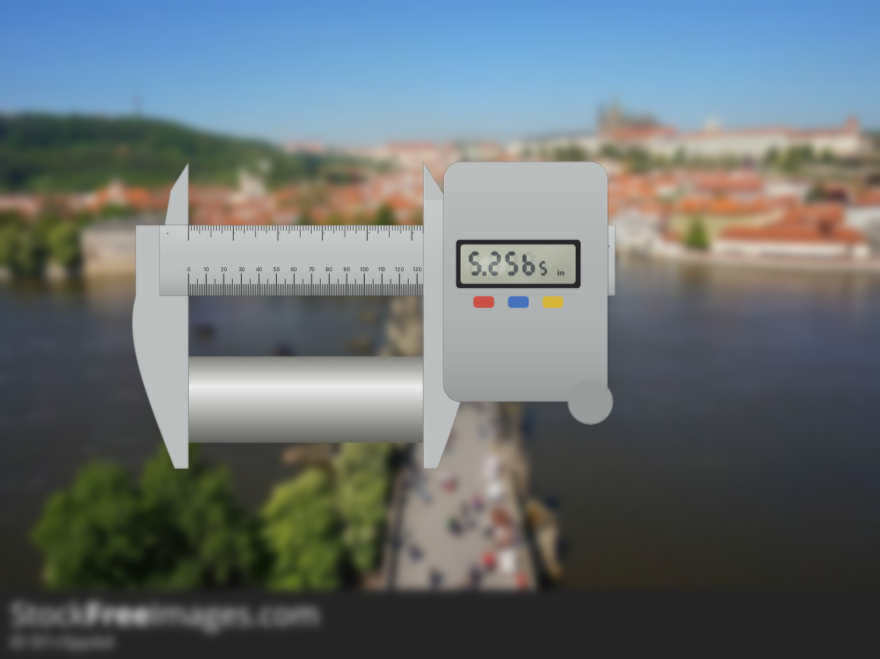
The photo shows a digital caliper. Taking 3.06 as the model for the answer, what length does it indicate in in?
5.2565
